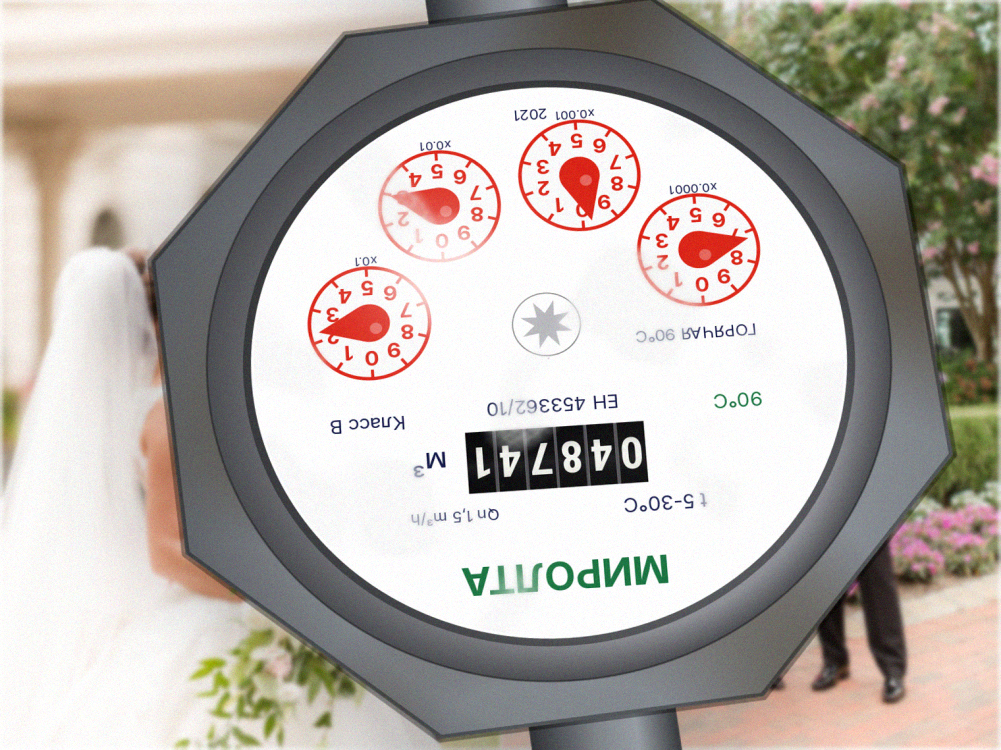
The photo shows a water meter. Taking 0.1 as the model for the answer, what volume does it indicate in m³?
48741.2297
